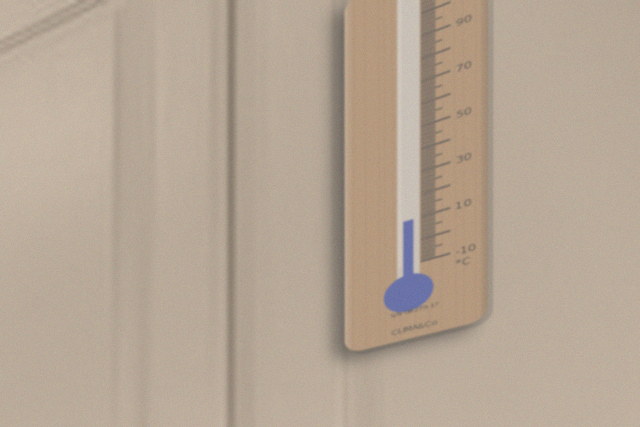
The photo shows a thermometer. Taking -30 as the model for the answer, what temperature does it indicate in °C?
10
